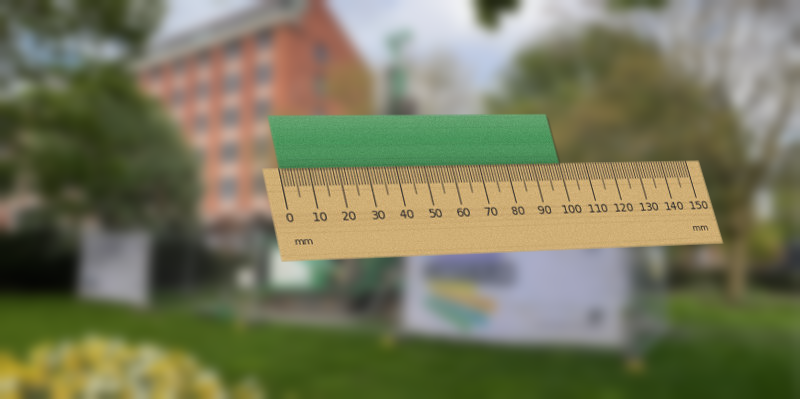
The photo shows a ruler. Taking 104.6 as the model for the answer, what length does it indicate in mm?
100
